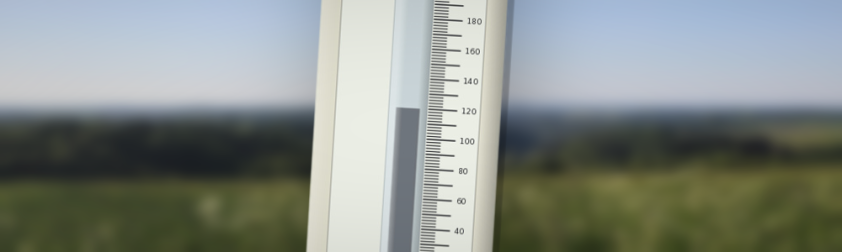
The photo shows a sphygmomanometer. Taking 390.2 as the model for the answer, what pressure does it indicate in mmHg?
120
